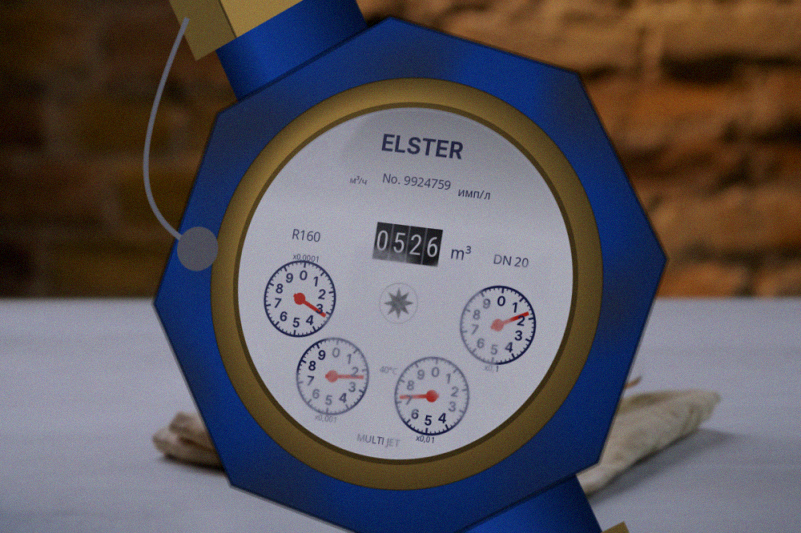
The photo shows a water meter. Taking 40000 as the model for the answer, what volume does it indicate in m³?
526.1723
